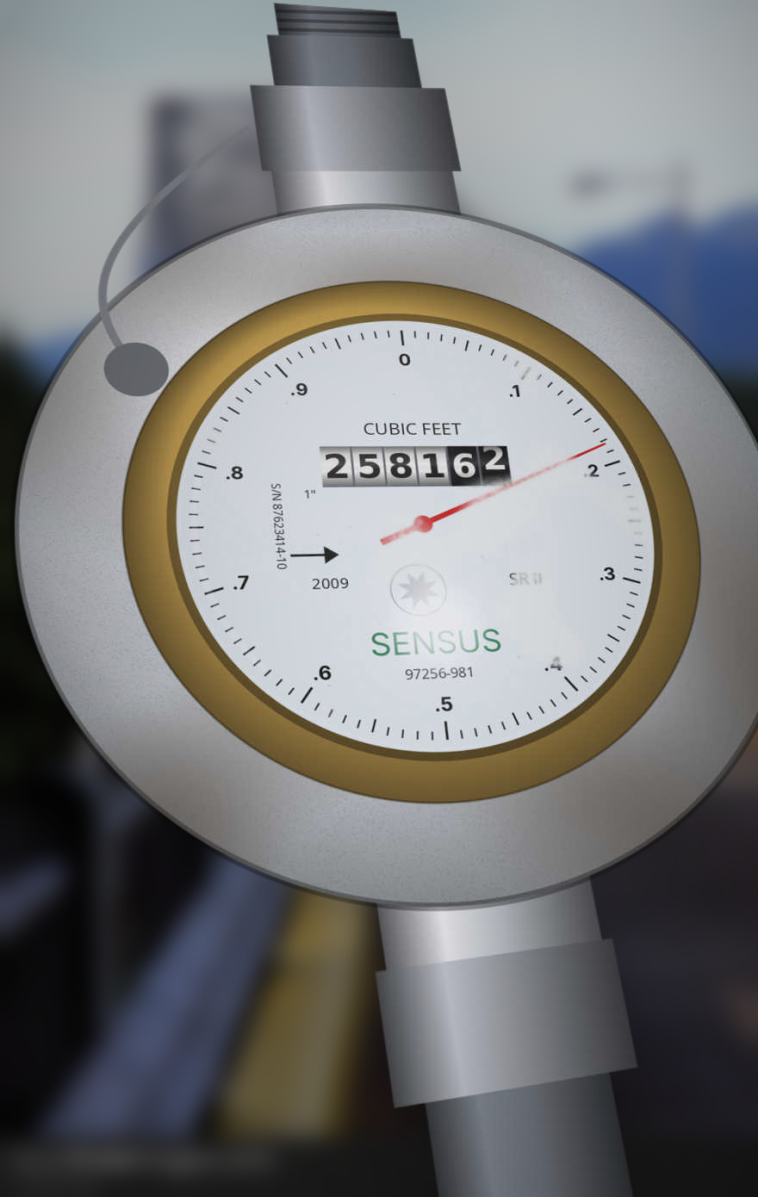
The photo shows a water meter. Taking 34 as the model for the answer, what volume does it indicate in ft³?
258162.18
